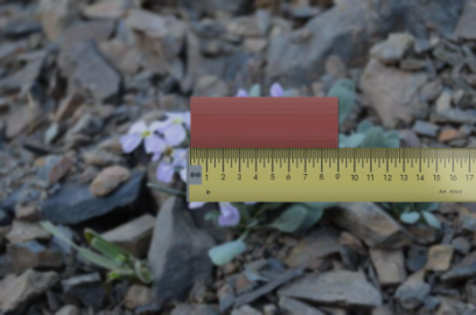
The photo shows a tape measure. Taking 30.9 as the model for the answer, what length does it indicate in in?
9
